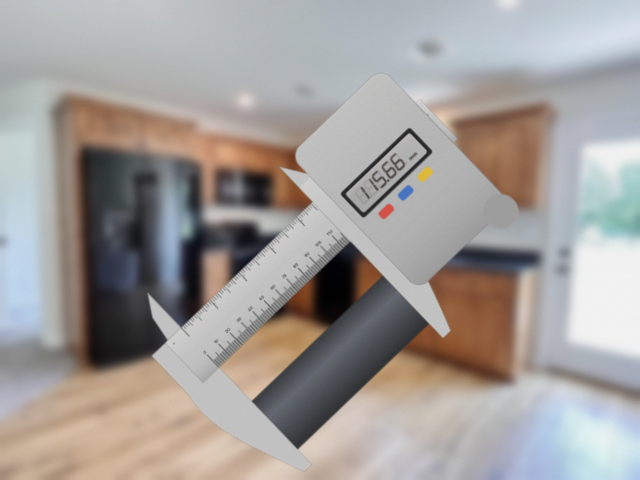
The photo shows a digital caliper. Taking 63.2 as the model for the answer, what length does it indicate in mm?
115.66
